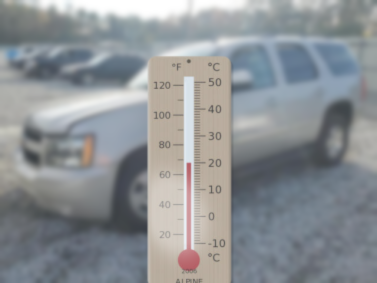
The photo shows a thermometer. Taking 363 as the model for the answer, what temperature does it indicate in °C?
20
